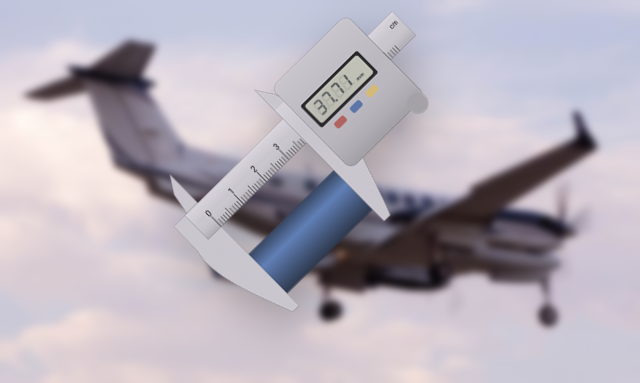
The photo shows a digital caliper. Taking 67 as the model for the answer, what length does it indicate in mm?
37.71
